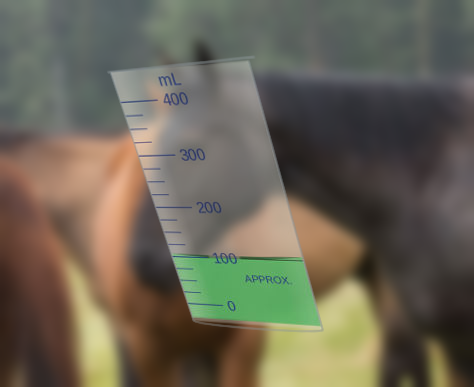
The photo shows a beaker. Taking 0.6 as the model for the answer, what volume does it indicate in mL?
100
